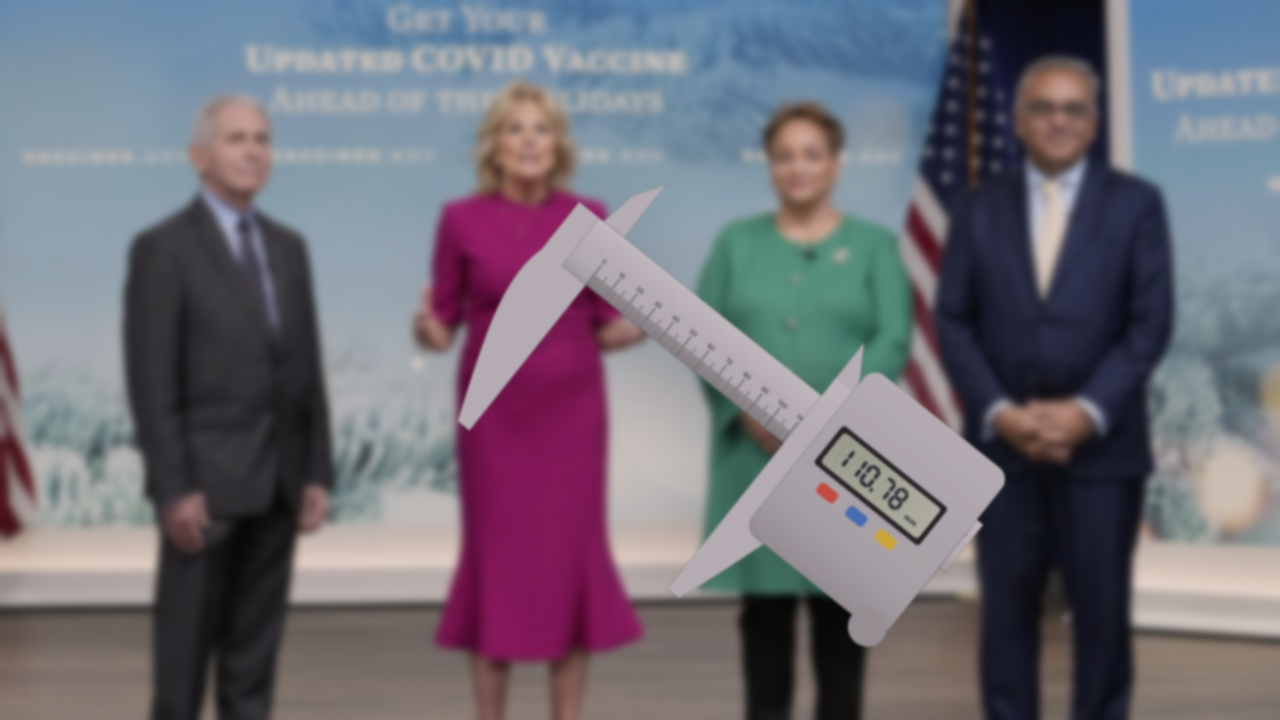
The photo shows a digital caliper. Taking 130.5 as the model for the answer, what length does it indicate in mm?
110.78
